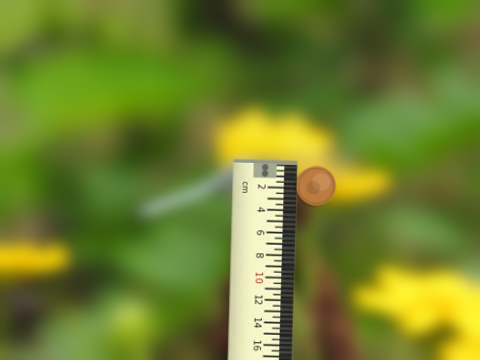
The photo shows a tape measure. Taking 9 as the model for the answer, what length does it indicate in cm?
3.5
